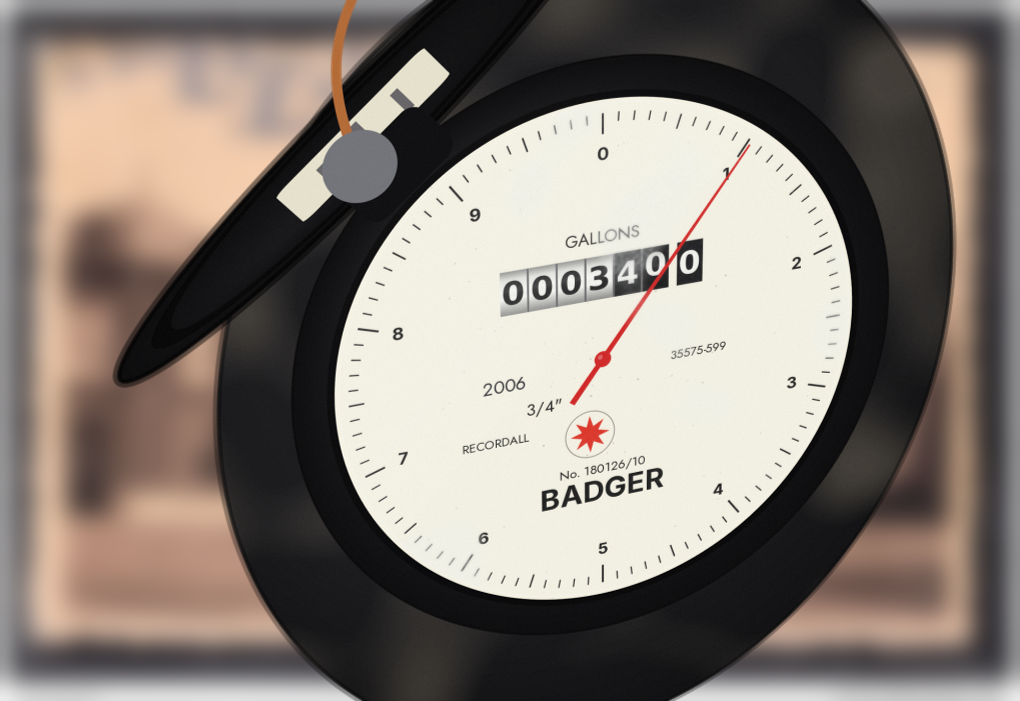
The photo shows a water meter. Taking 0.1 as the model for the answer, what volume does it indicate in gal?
3401.0
